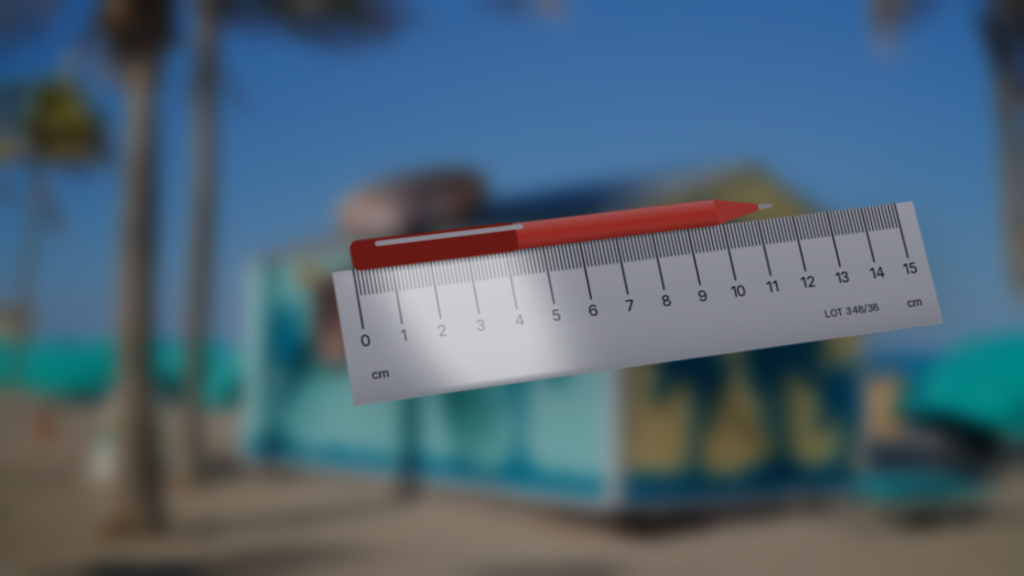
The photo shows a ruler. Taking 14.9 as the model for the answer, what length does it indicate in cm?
11.5
